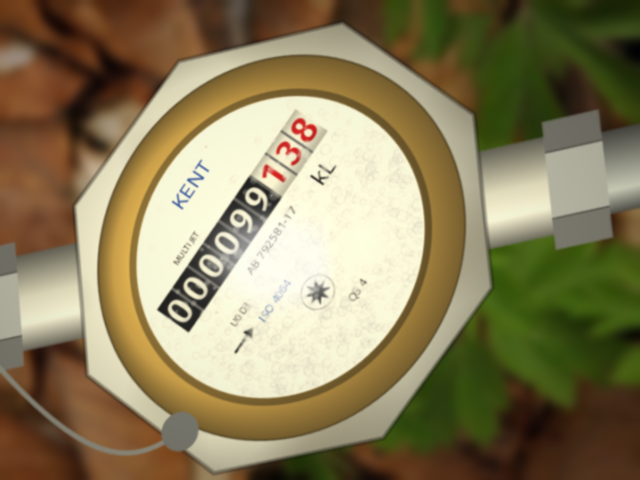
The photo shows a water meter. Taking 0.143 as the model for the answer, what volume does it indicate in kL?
99.138
